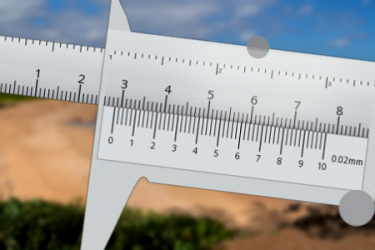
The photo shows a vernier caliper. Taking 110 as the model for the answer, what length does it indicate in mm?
28.5
